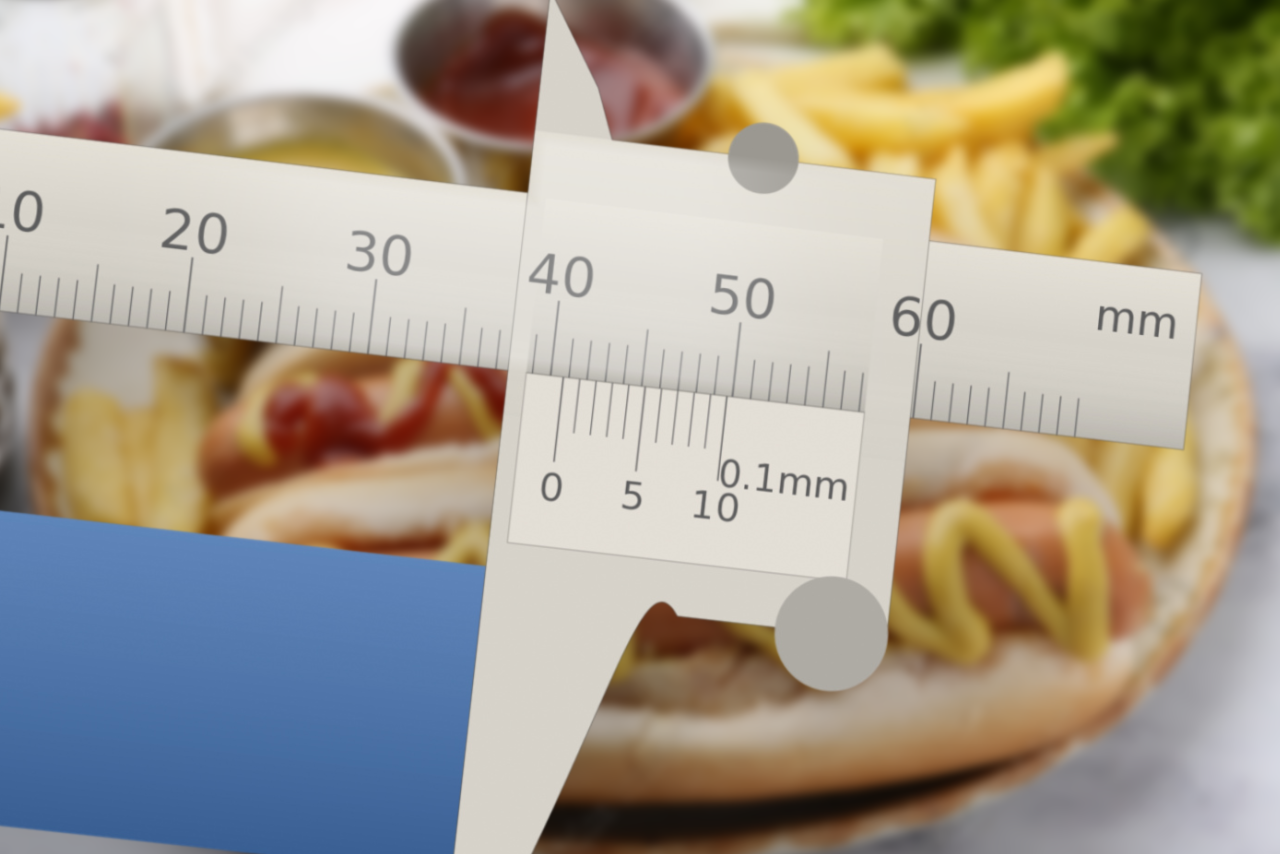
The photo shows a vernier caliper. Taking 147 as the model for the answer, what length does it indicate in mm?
40.7
